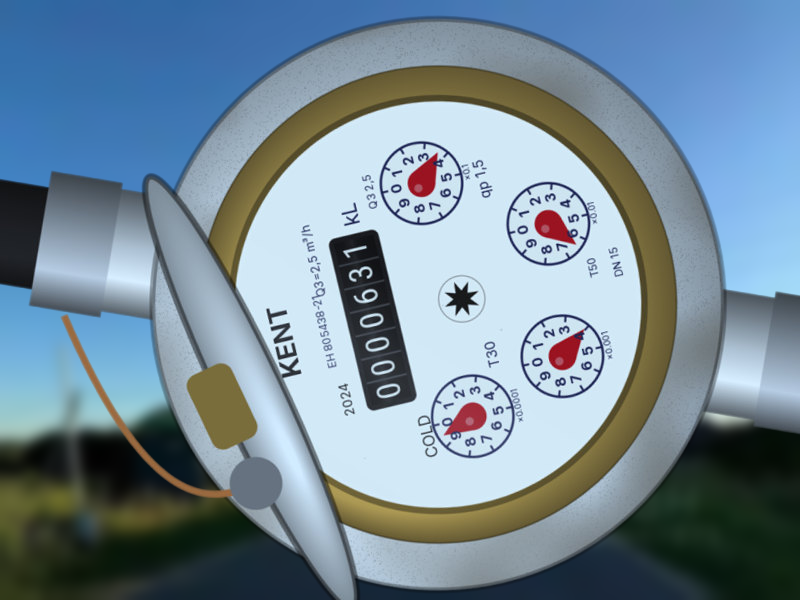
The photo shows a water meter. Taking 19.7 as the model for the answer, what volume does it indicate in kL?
631.3639
